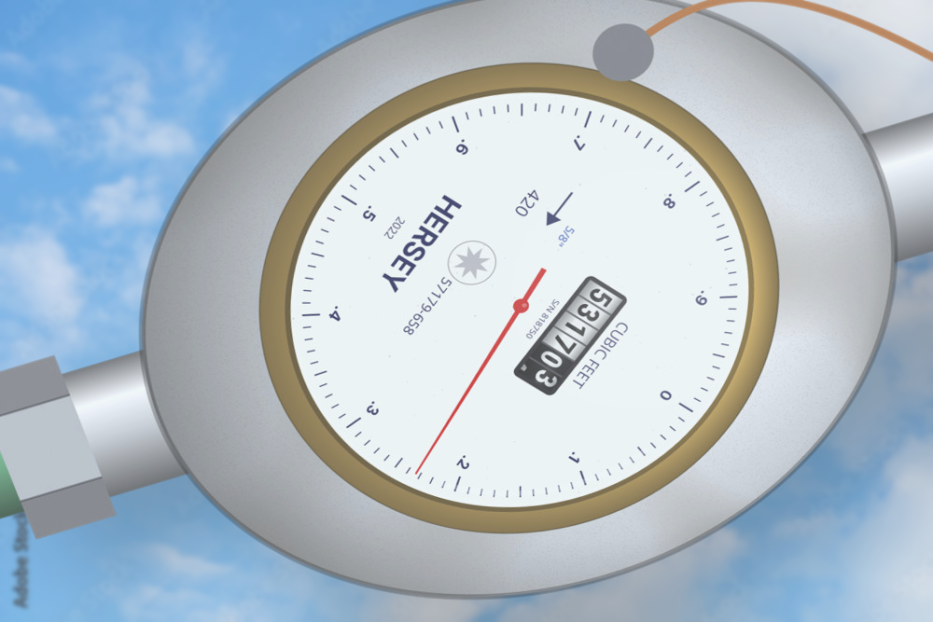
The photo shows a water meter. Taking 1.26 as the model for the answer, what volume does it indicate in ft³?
531703.23
